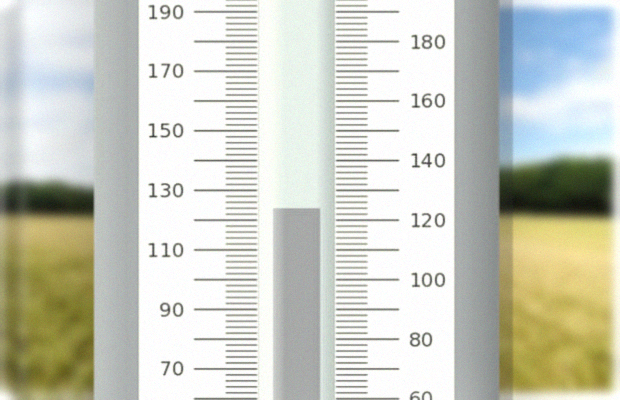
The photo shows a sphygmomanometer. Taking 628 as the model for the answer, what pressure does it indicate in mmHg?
124
